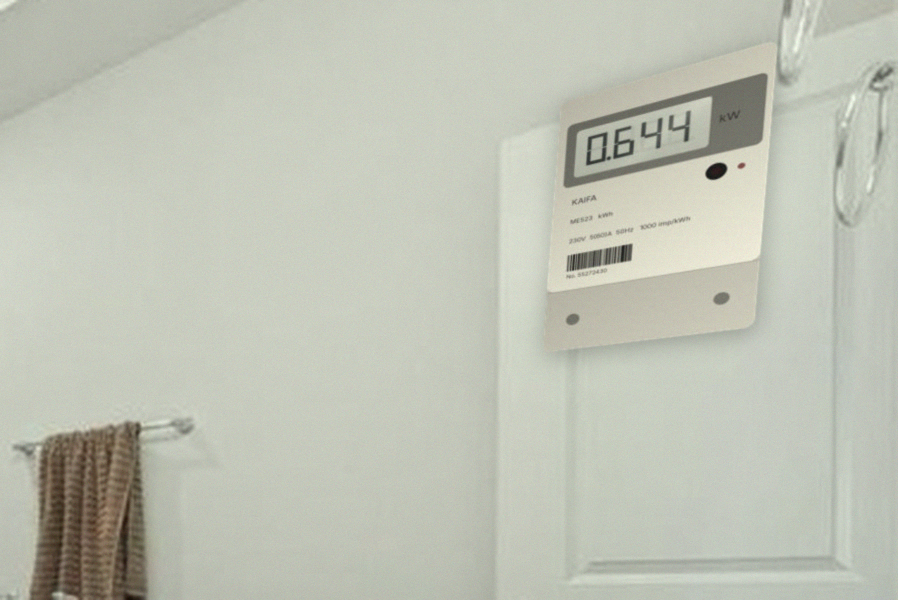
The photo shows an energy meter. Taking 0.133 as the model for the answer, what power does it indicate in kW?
0.644
